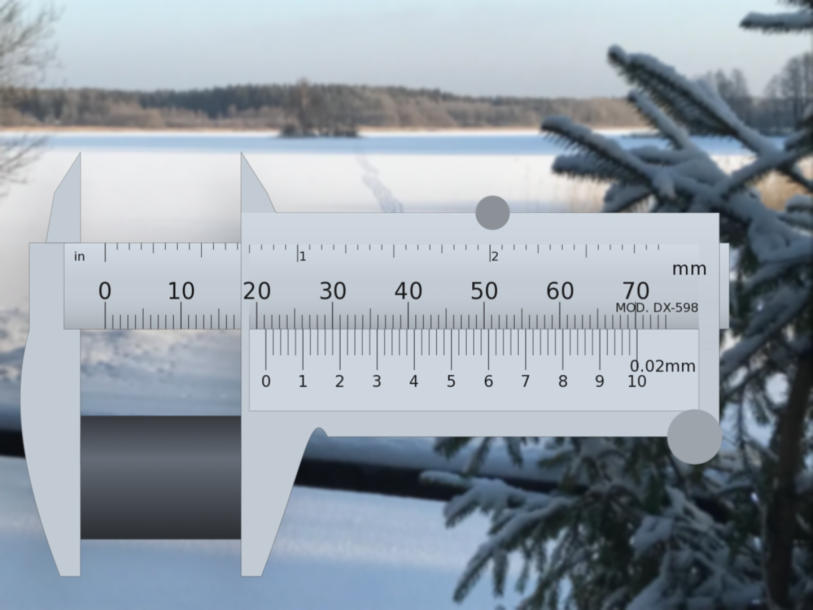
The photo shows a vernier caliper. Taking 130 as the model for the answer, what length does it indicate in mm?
21.2
